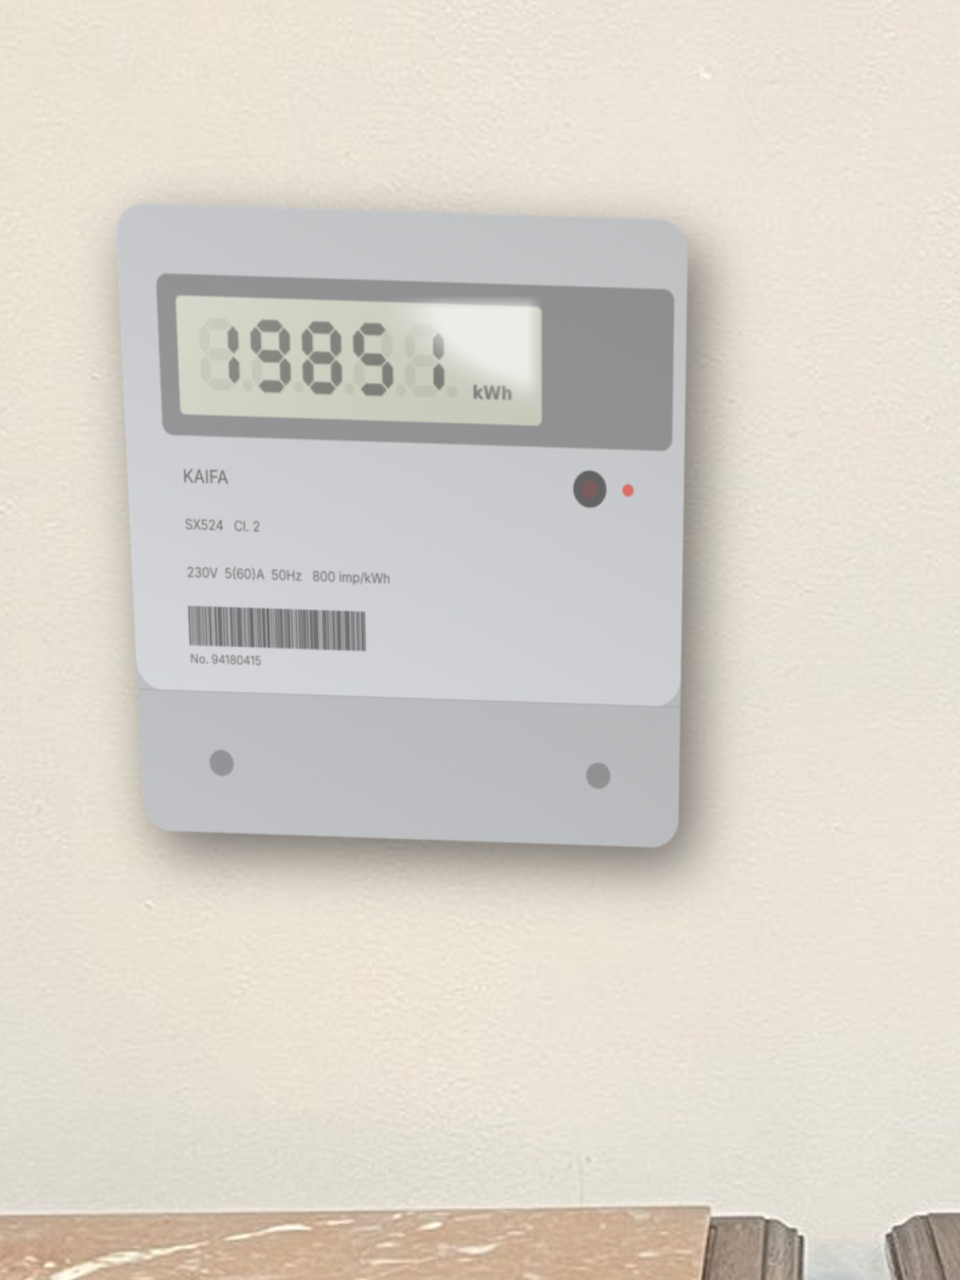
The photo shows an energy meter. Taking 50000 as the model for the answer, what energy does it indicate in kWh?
19851
